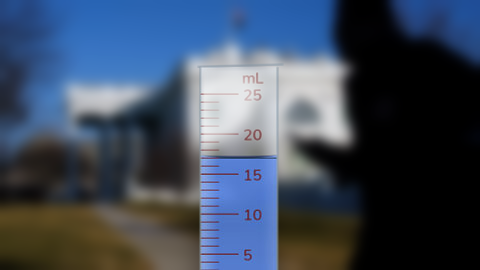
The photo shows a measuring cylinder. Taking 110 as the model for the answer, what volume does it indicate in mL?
17
